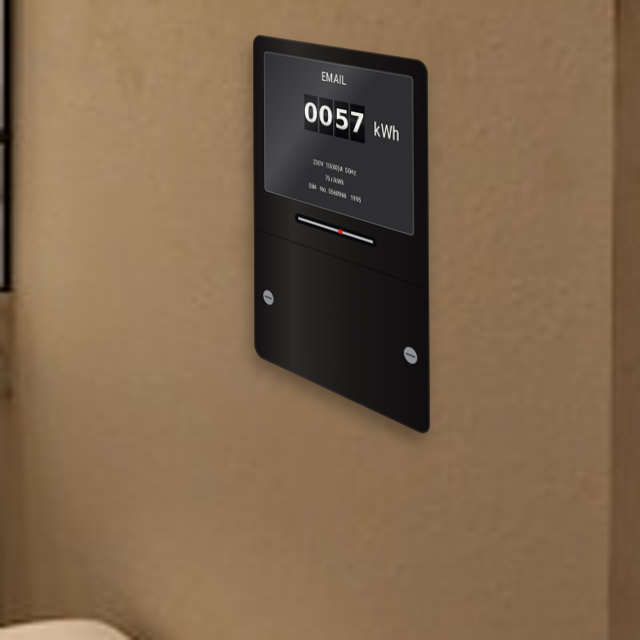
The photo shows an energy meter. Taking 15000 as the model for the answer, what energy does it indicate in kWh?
57
